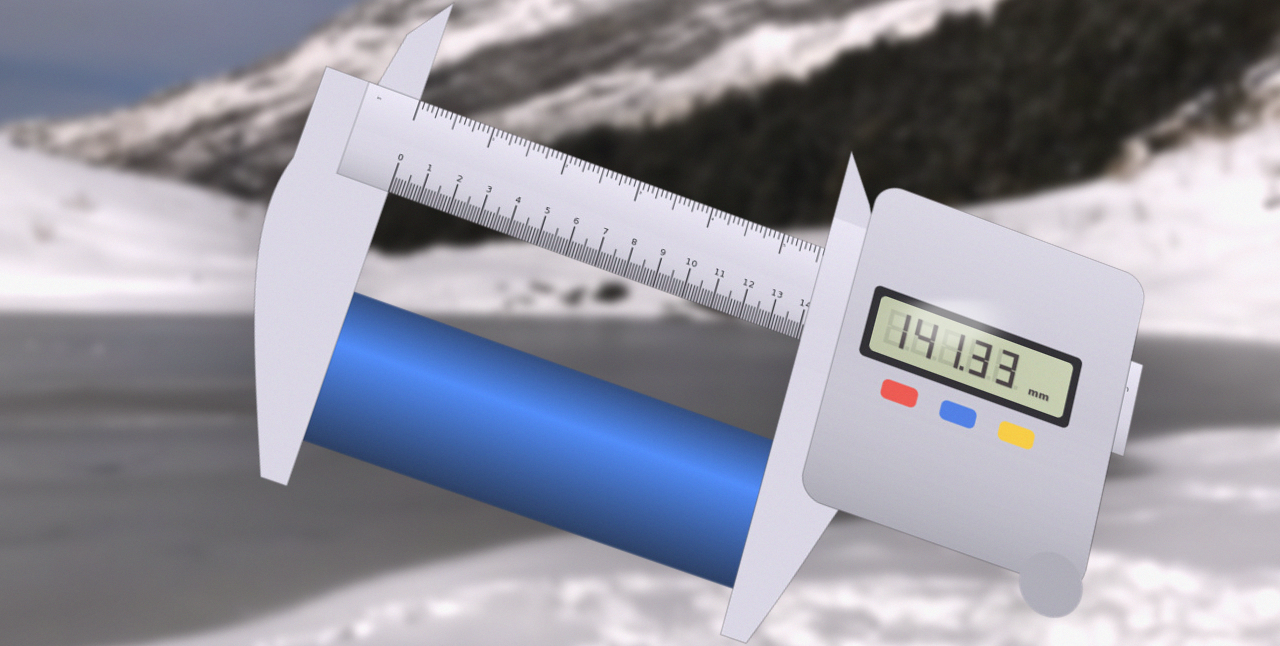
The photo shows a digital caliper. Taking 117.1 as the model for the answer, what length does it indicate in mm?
141.33
